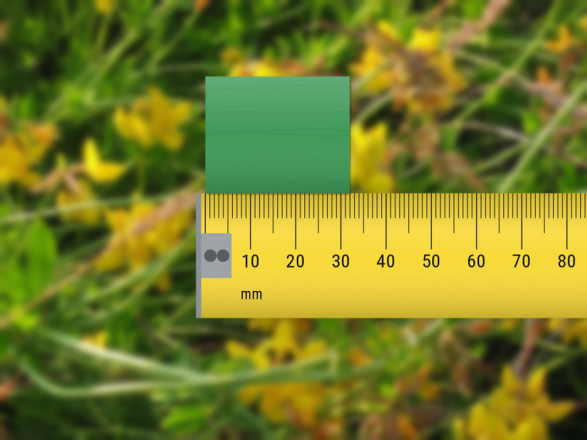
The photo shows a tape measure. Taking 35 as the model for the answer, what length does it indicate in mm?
32
